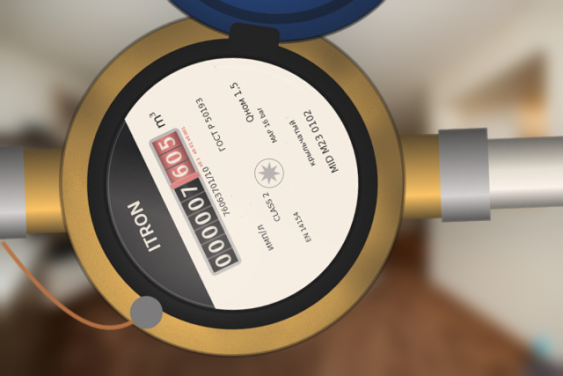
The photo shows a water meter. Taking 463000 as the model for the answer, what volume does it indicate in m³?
7.605
